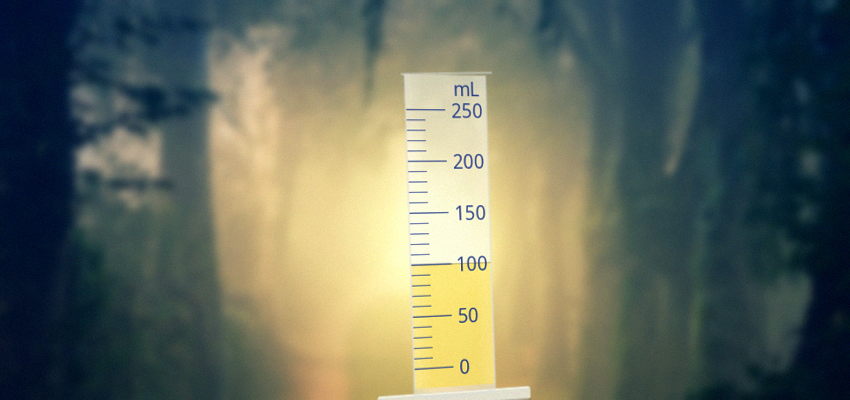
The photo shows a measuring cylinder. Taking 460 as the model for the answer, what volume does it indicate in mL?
100
